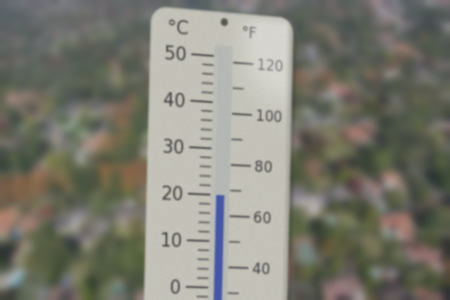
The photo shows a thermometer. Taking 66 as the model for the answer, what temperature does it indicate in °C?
20
